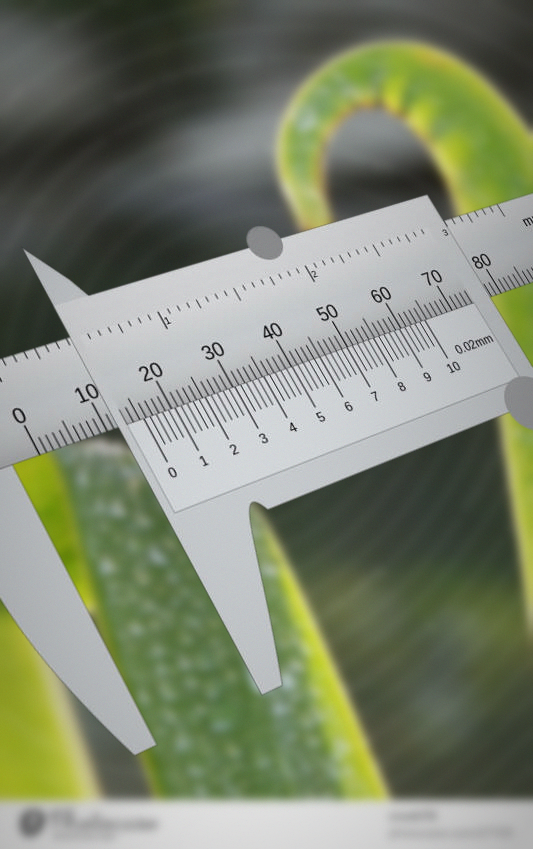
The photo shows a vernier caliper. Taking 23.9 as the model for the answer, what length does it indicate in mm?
15.6
